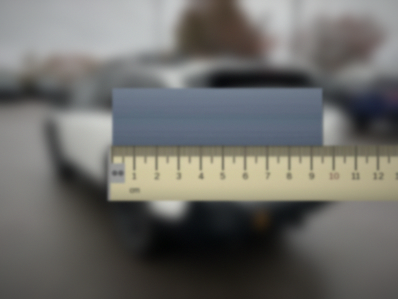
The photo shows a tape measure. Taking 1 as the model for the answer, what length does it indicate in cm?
9.5
